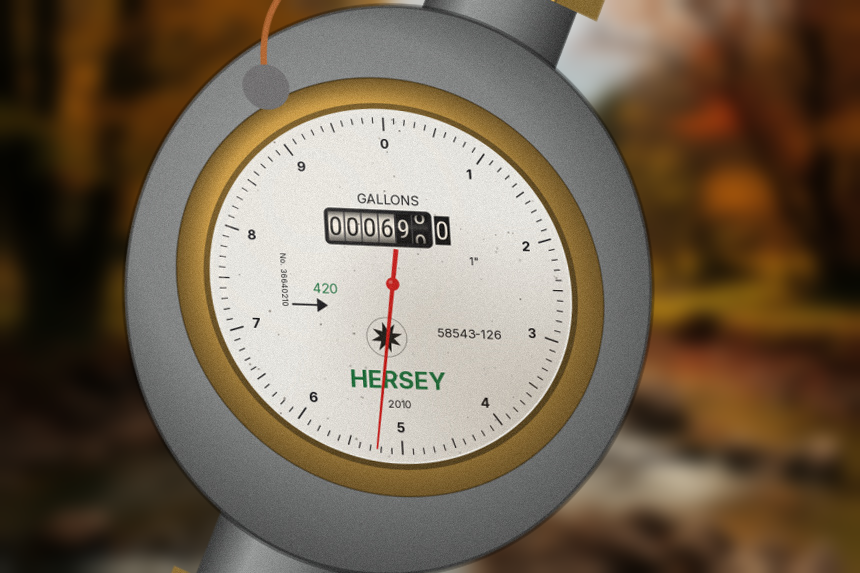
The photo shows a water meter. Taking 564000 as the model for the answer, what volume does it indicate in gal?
6985.2
